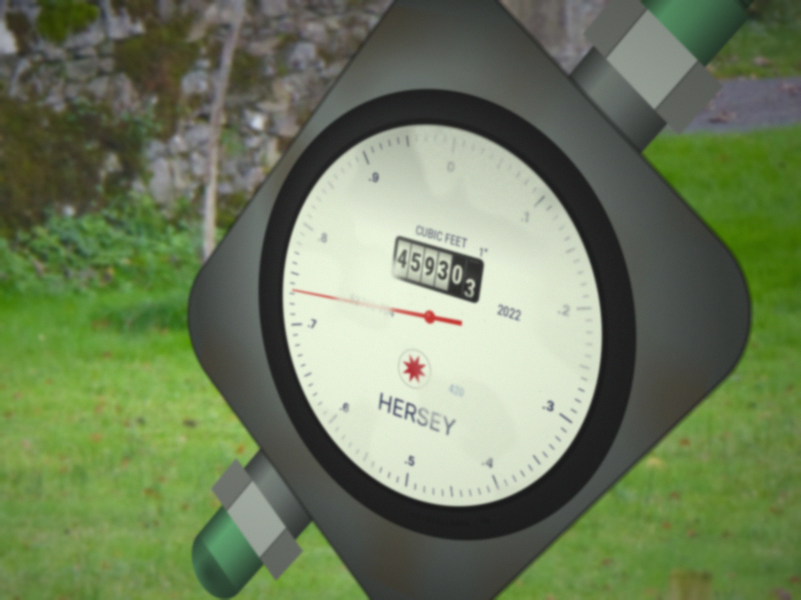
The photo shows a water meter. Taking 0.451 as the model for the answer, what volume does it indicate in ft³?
459302.73
